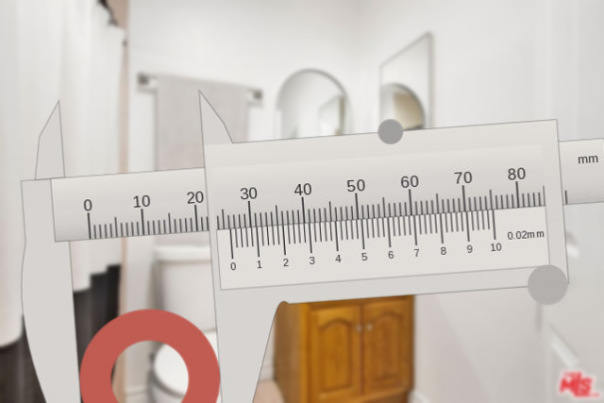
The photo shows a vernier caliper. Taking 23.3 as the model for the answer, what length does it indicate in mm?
26.2
